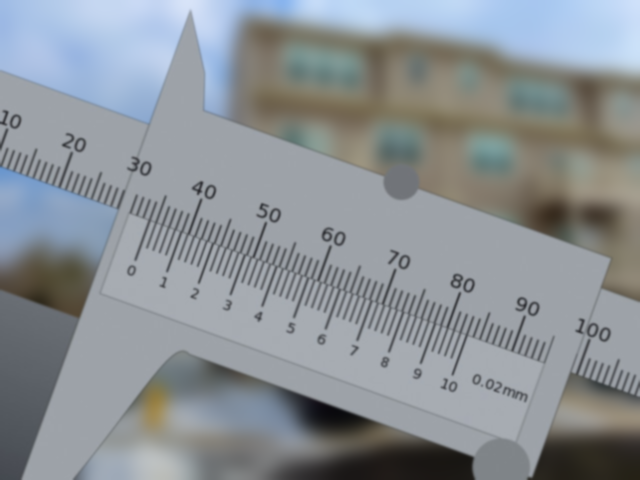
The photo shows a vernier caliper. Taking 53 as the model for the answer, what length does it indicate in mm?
34.0
